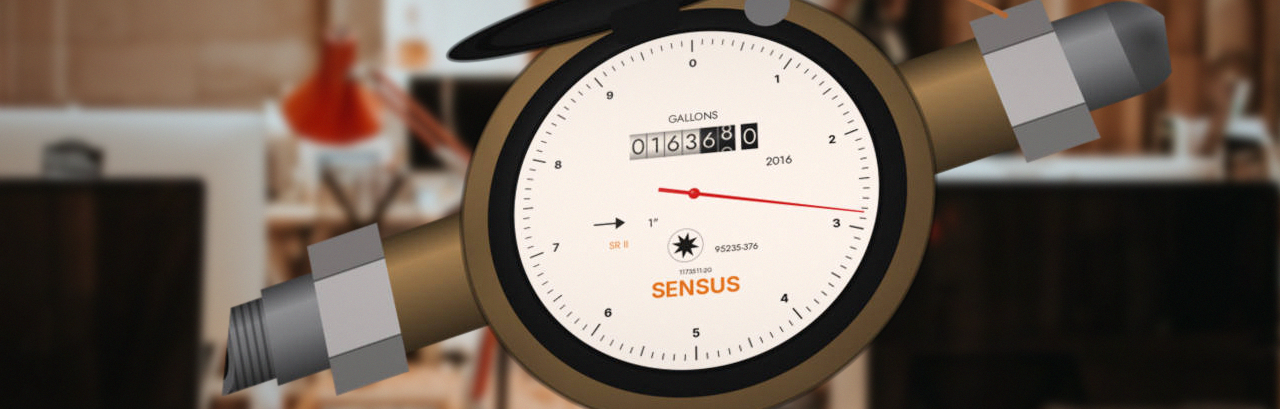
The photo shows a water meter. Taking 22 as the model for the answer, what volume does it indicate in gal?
163682.8
